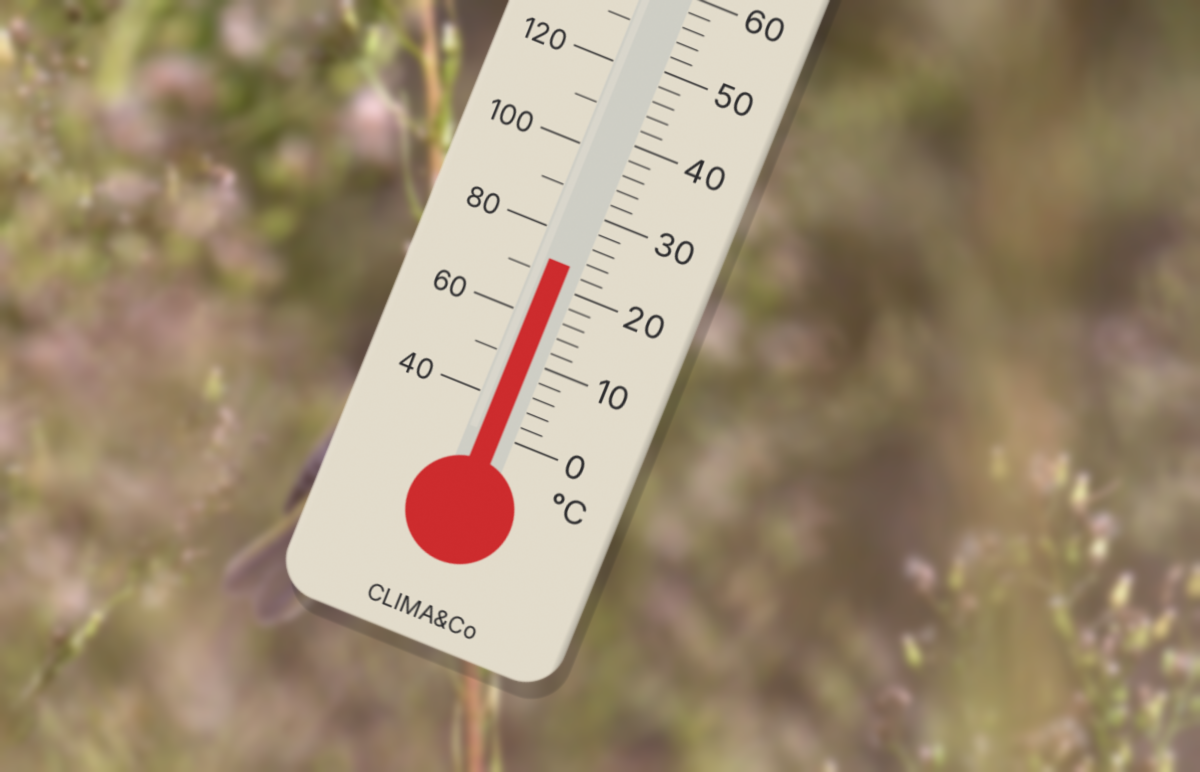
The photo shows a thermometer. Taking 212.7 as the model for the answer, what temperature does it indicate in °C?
23
